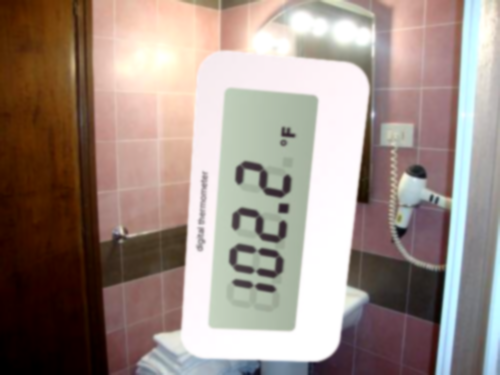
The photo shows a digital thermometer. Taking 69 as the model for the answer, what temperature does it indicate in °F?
102.2
